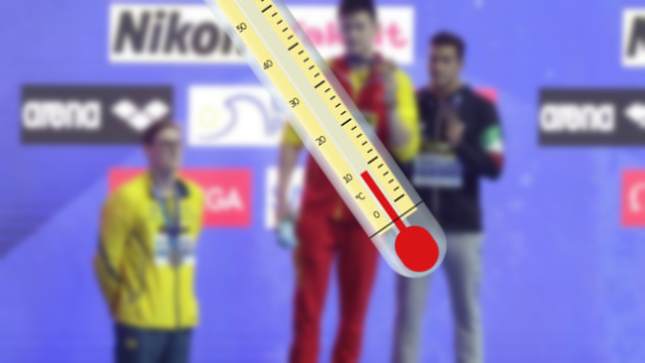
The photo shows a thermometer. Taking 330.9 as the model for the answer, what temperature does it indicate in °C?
9
